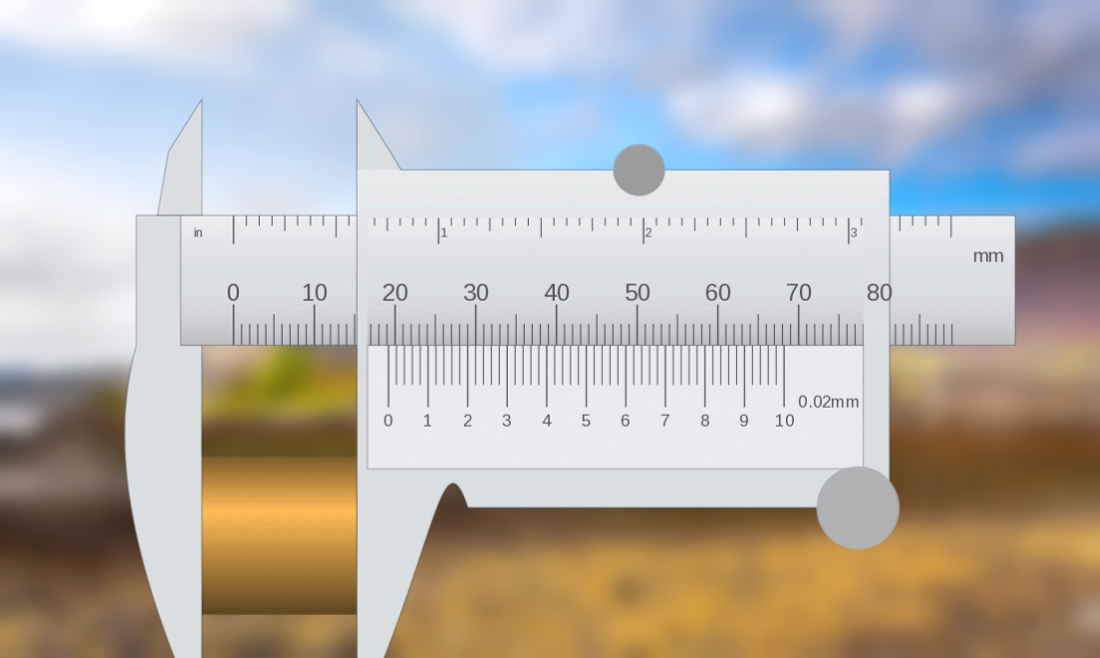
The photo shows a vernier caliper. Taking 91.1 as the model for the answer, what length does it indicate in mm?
19.2
